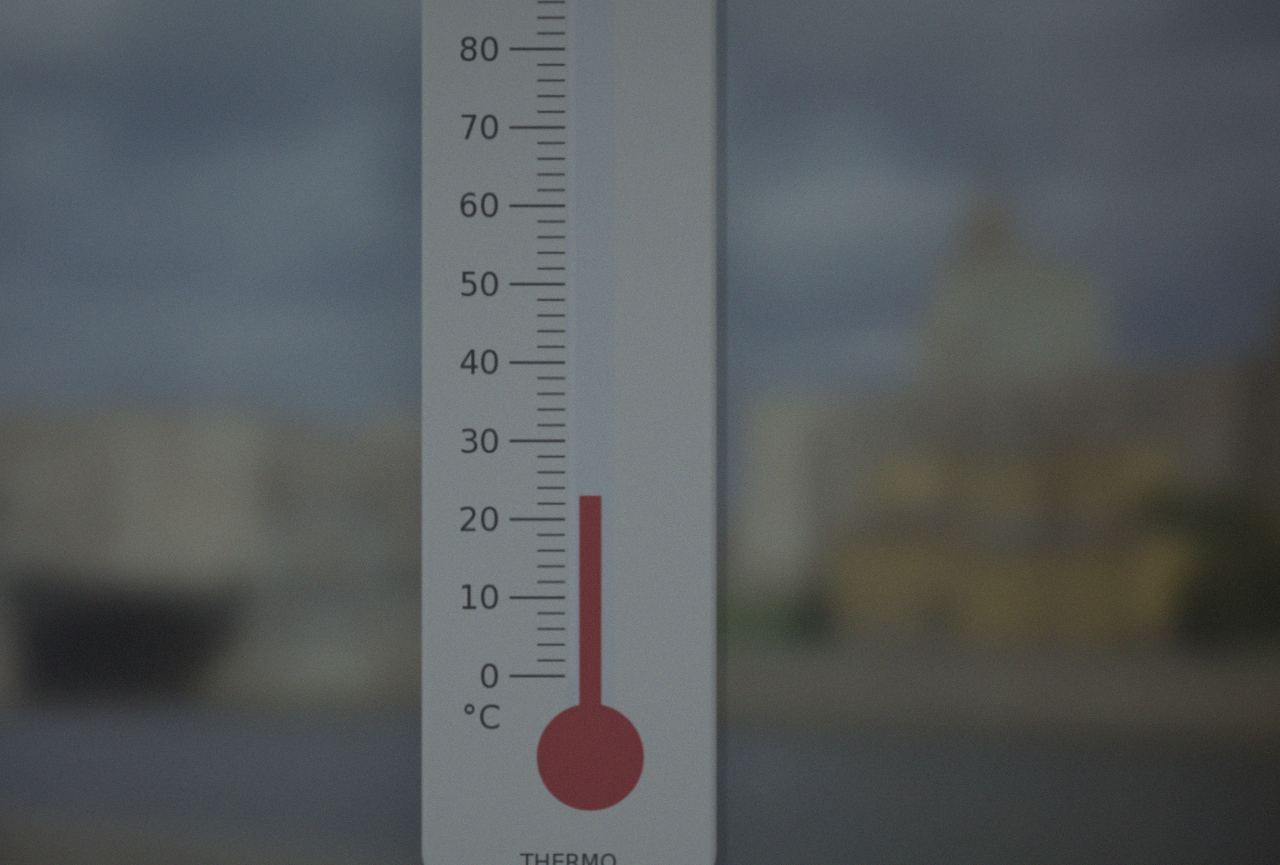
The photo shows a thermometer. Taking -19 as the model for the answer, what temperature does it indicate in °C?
23
